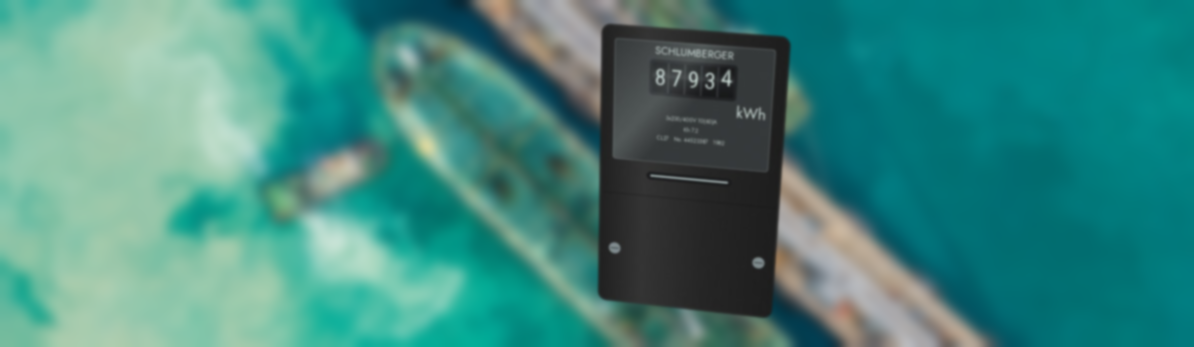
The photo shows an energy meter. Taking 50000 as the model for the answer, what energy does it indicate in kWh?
87934
